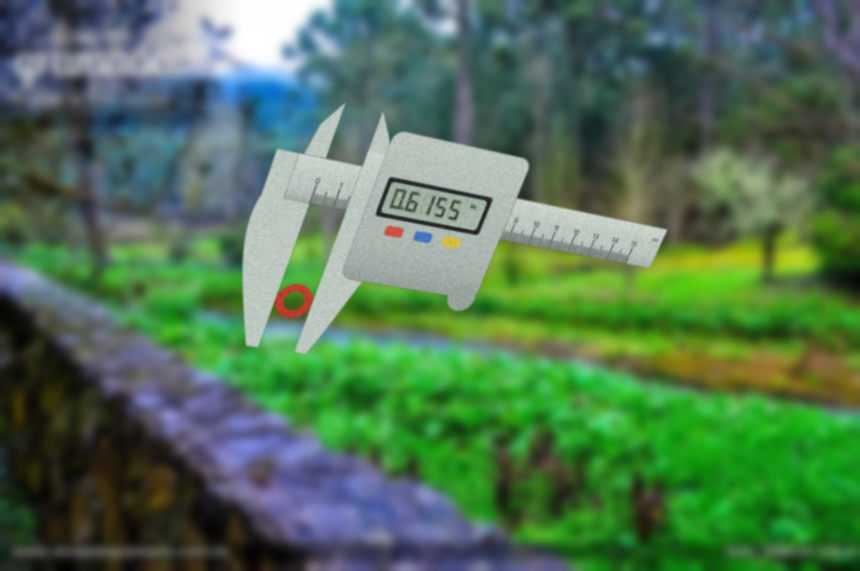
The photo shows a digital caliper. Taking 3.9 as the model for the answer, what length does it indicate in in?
0.6155
